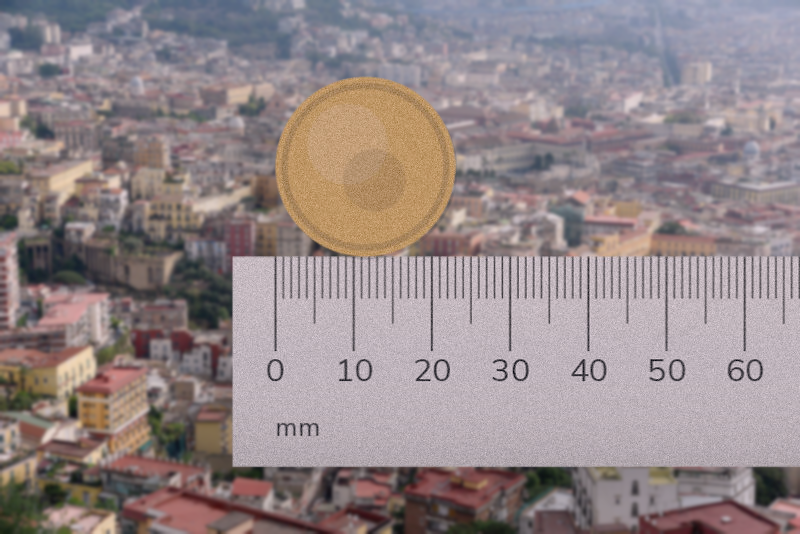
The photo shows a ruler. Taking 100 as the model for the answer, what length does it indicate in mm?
23
